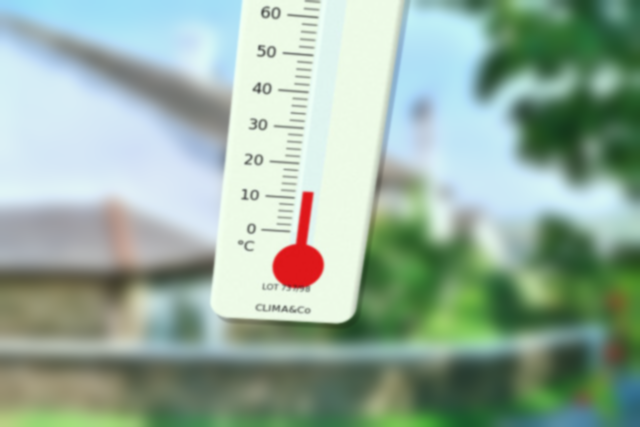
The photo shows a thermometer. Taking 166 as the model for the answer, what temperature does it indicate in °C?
12
